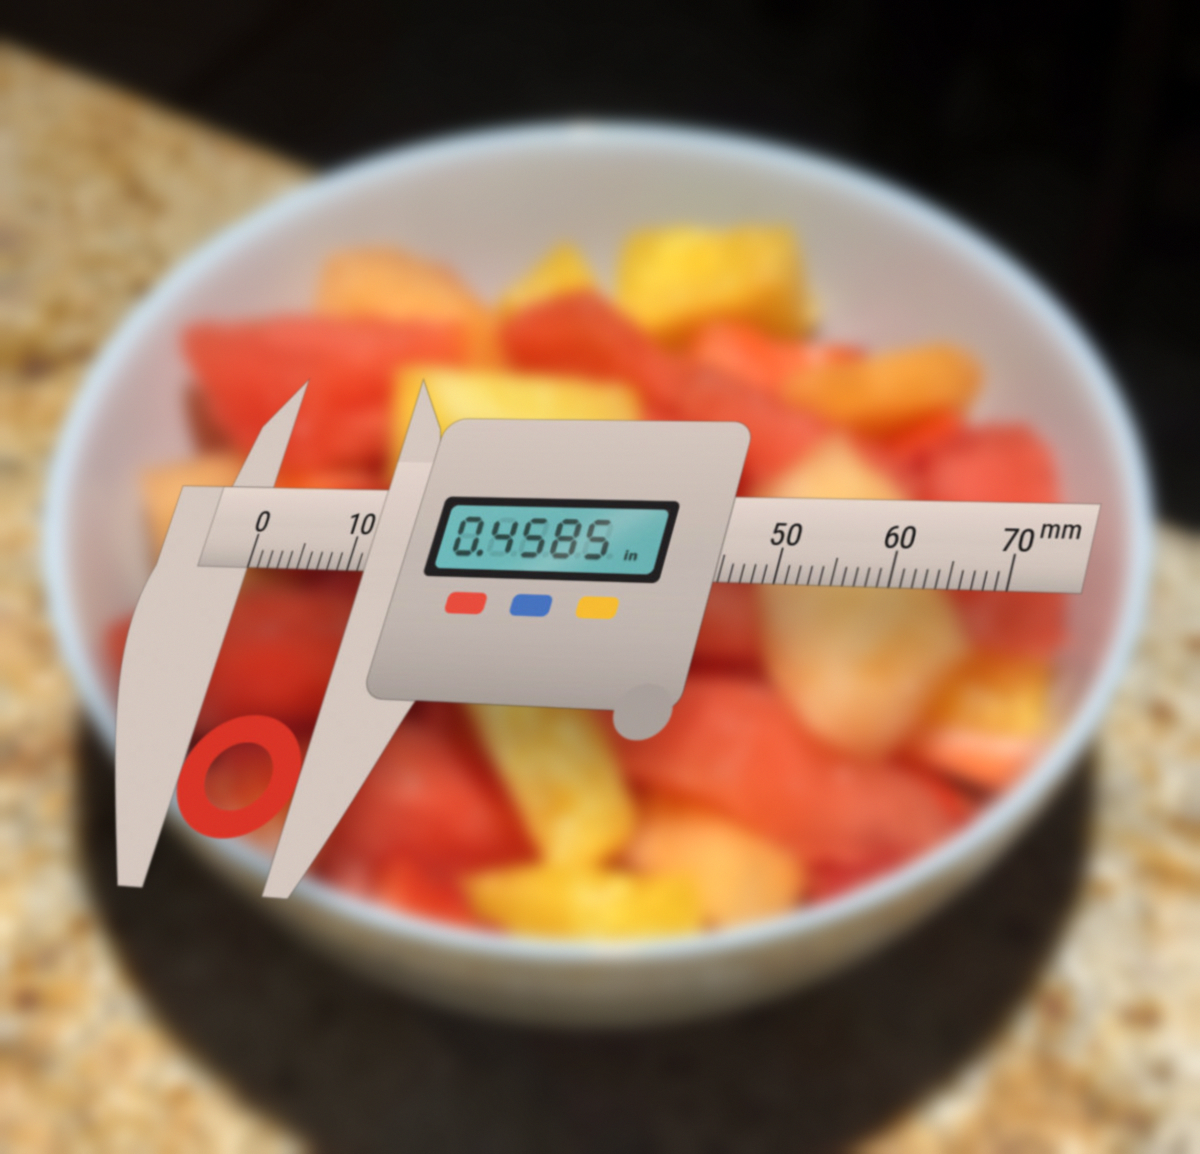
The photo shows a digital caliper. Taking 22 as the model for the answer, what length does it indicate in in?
0.4585
